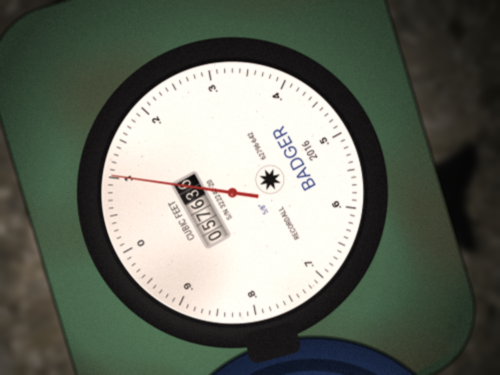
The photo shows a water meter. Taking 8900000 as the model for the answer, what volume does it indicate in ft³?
57636.10
